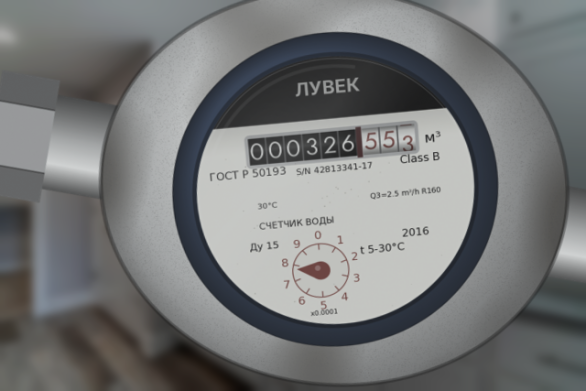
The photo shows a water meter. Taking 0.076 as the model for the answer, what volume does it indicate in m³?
326.5527
